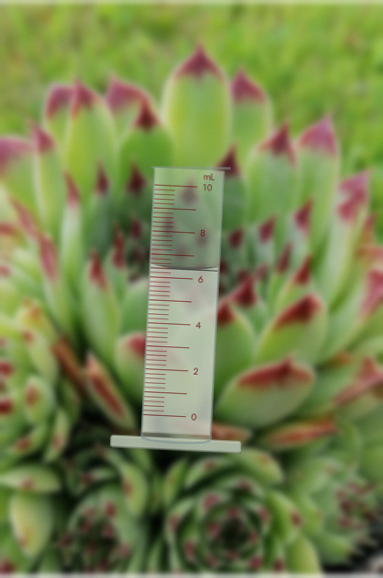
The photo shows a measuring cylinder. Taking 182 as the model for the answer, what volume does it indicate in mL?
6.4
